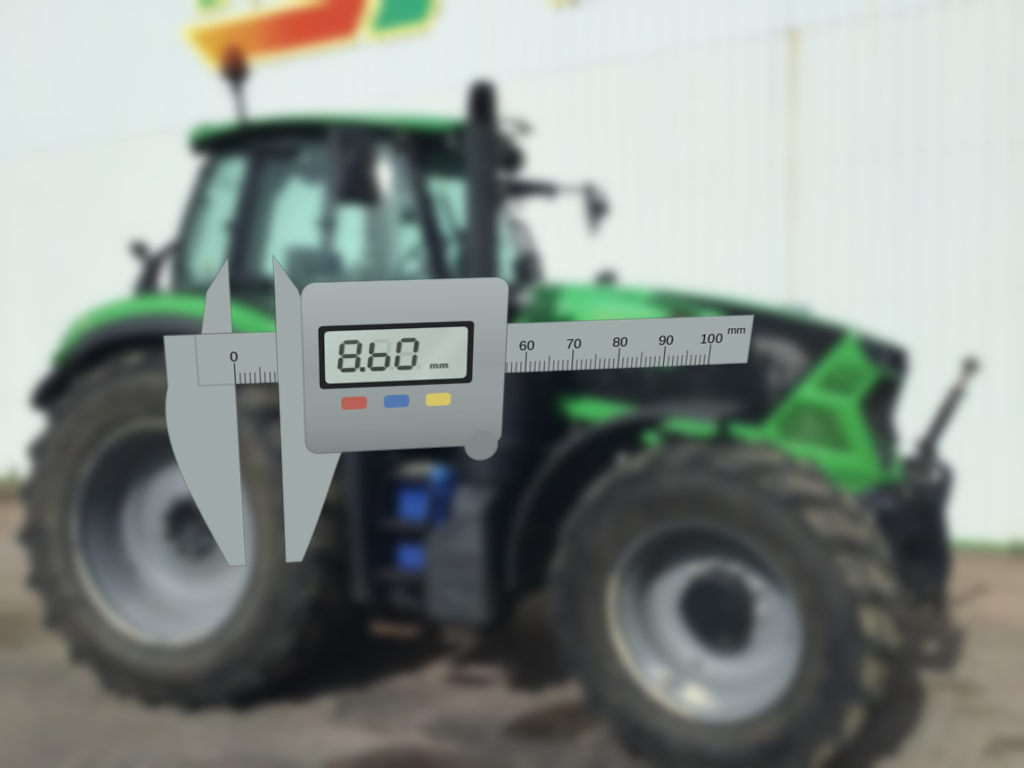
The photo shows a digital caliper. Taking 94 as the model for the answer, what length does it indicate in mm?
8.60
